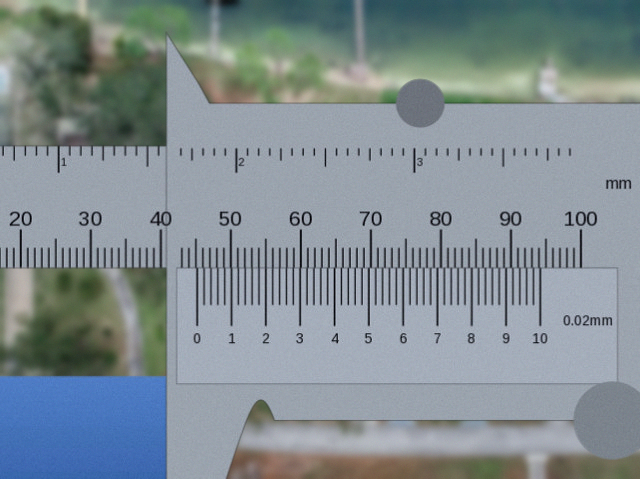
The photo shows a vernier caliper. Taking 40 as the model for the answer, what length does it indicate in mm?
45.2
